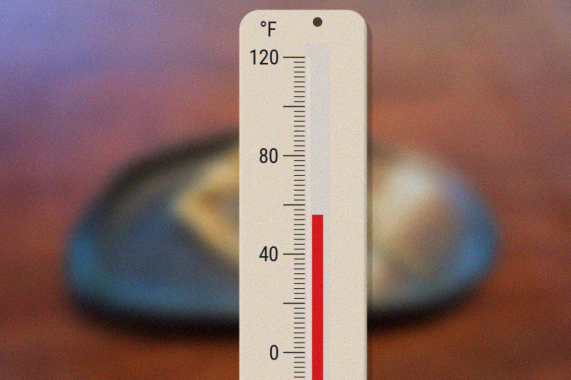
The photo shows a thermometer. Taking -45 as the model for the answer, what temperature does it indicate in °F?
56
